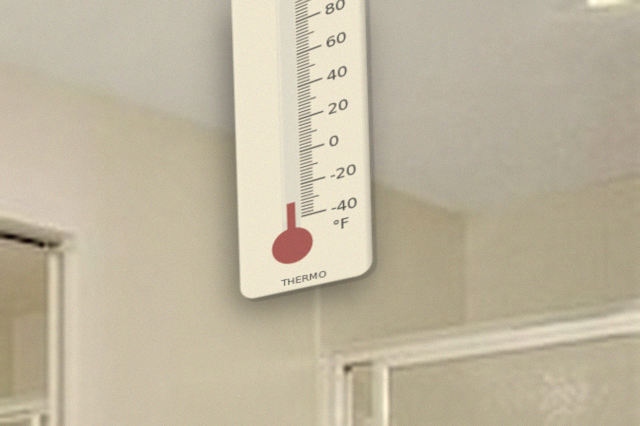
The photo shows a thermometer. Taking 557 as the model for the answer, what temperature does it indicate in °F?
-30
